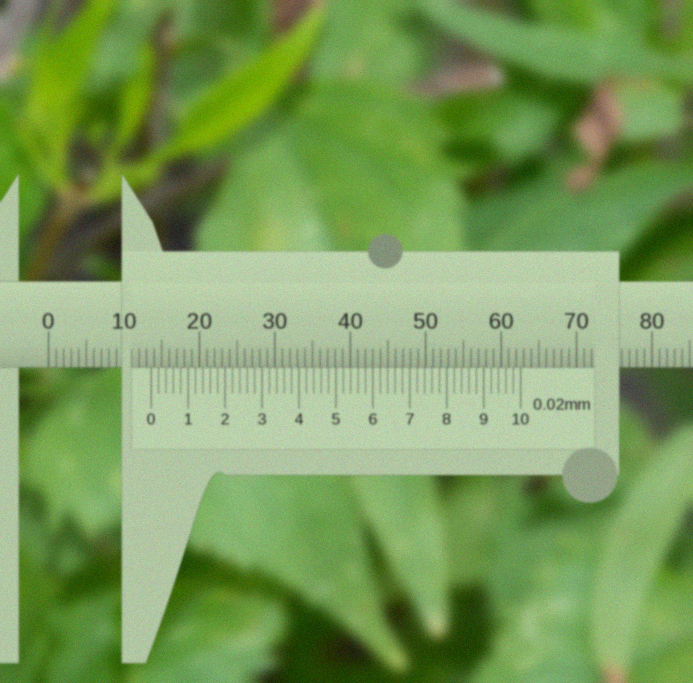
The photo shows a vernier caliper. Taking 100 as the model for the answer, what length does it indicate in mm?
13.6
